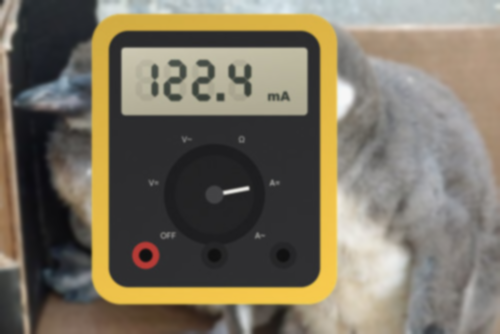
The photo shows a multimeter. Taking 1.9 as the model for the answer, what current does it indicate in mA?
122.4
